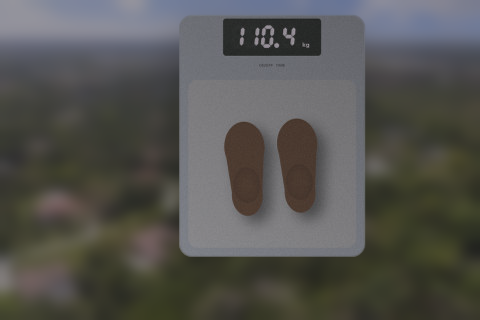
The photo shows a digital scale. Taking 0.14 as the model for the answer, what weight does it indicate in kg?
110.4
